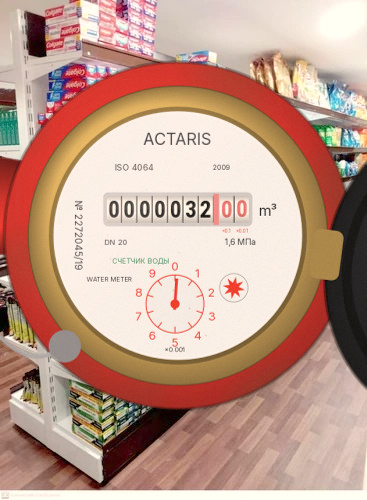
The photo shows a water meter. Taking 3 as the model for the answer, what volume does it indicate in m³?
32.000
